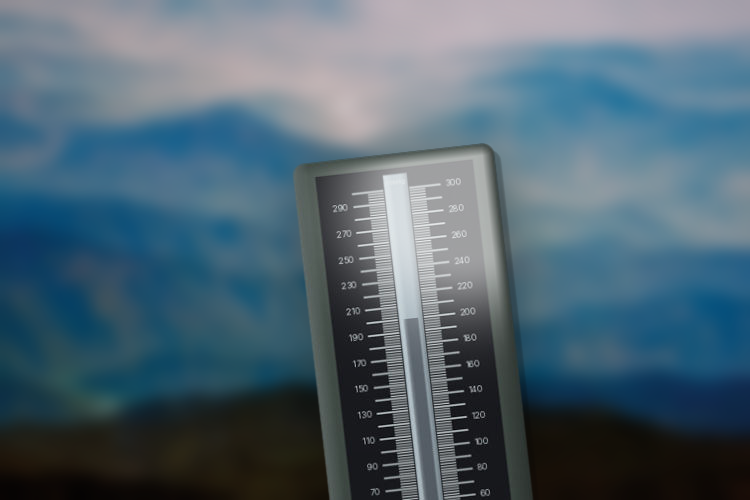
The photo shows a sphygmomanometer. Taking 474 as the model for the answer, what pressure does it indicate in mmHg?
200
